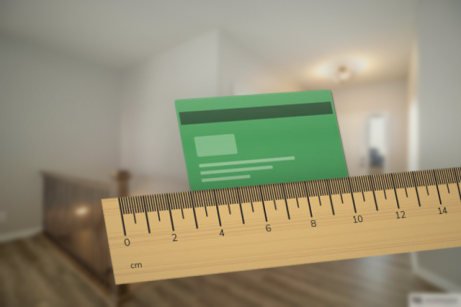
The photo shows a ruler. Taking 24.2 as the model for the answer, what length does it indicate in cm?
7
